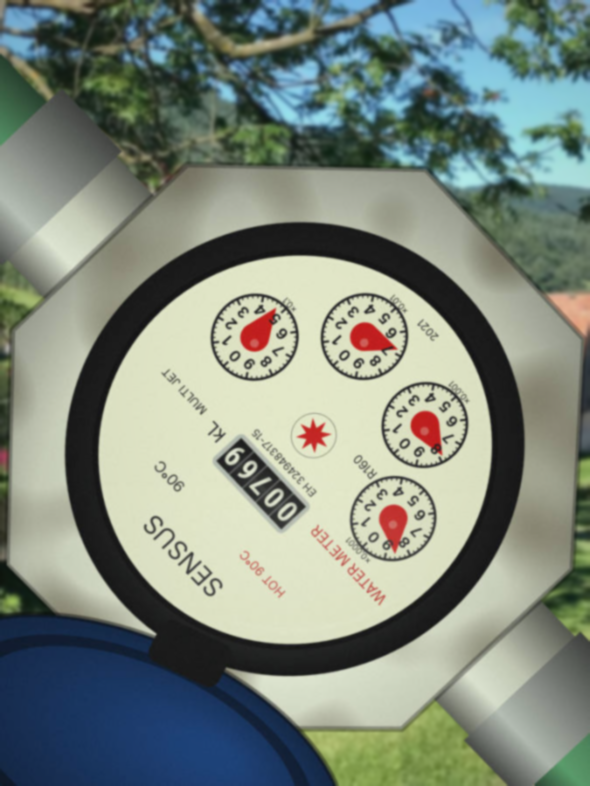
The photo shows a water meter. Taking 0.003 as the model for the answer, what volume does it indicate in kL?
769.4678
